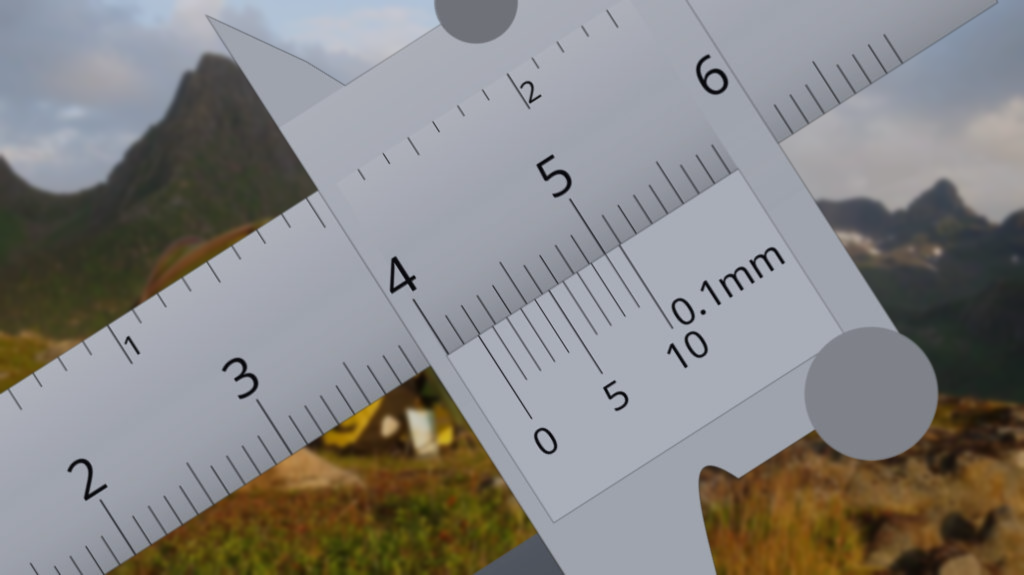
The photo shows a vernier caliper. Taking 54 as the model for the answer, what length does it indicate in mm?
41.9
